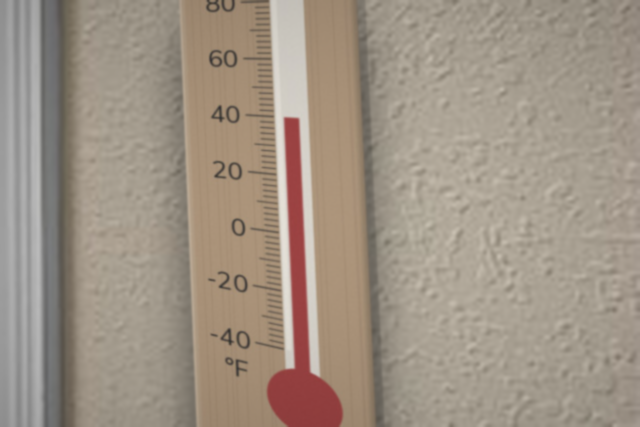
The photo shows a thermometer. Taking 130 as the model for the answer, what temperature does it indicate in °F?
40
